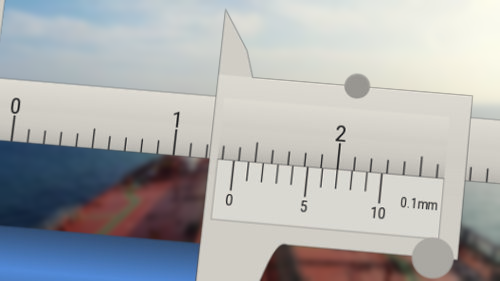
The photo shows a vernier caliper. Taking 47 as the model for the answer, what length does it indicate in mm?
13.7
